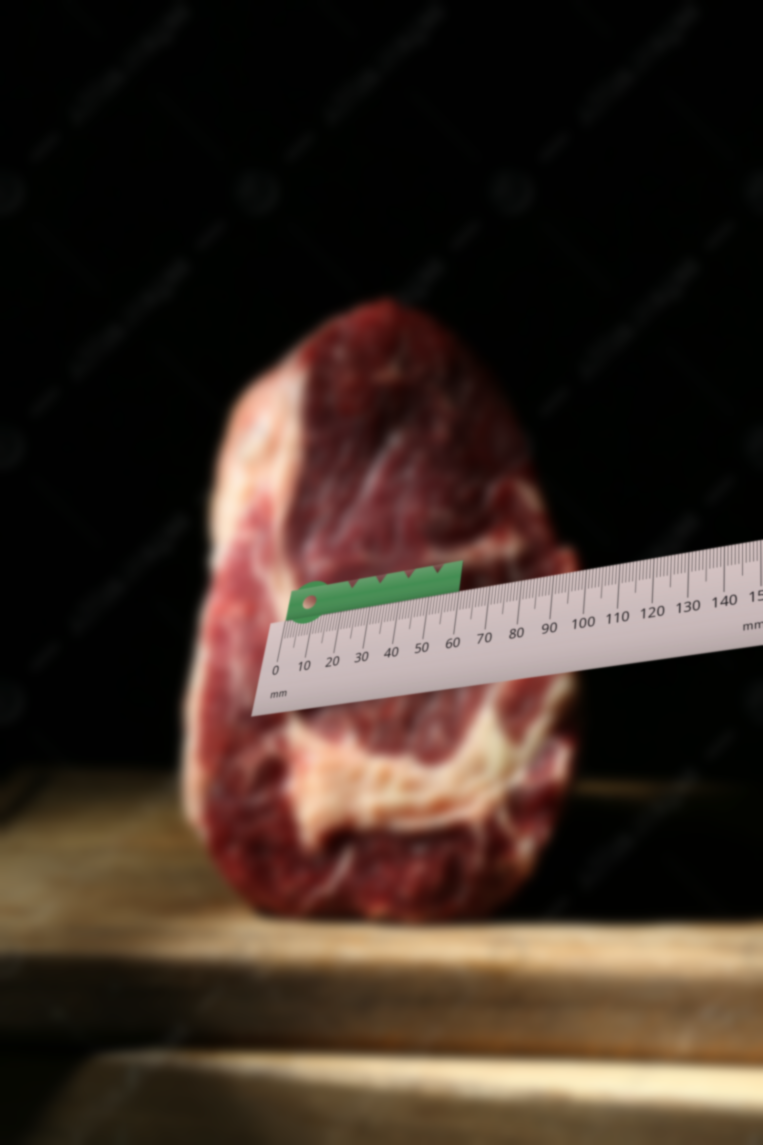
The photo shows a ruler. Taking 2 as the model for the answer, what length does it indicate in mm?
60
